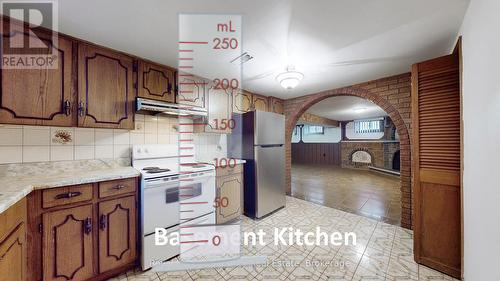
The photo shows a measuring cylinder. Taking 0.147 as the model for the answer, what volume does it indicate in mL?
20
